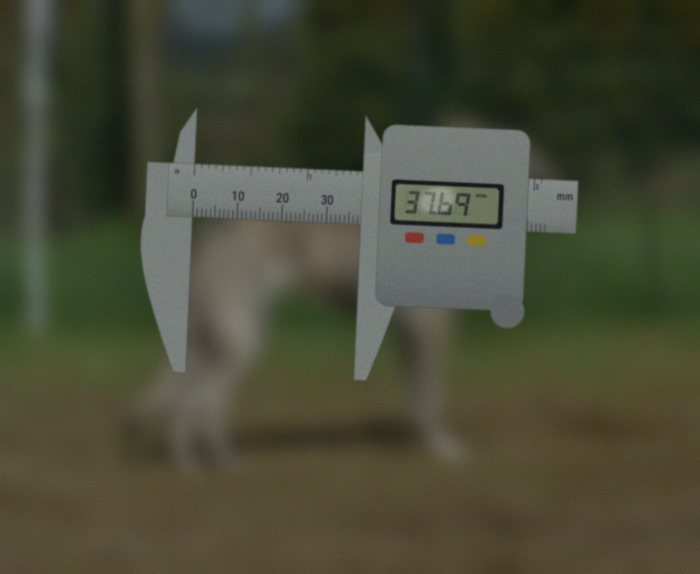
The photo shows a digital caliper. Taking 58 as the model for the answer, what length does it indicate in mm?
37.69
